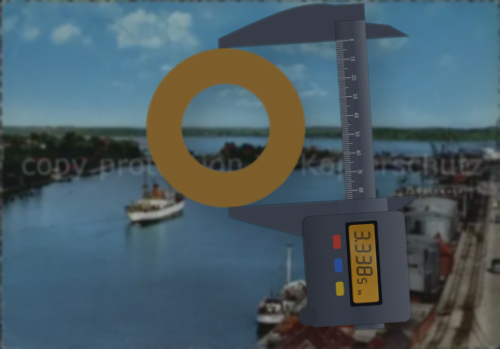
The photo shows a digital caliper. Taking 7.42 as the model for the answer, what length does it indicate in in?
3.3385
